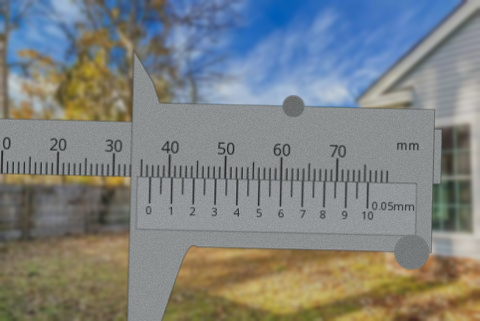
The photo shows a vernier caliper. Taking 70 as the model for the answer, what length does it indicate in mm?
36.6
